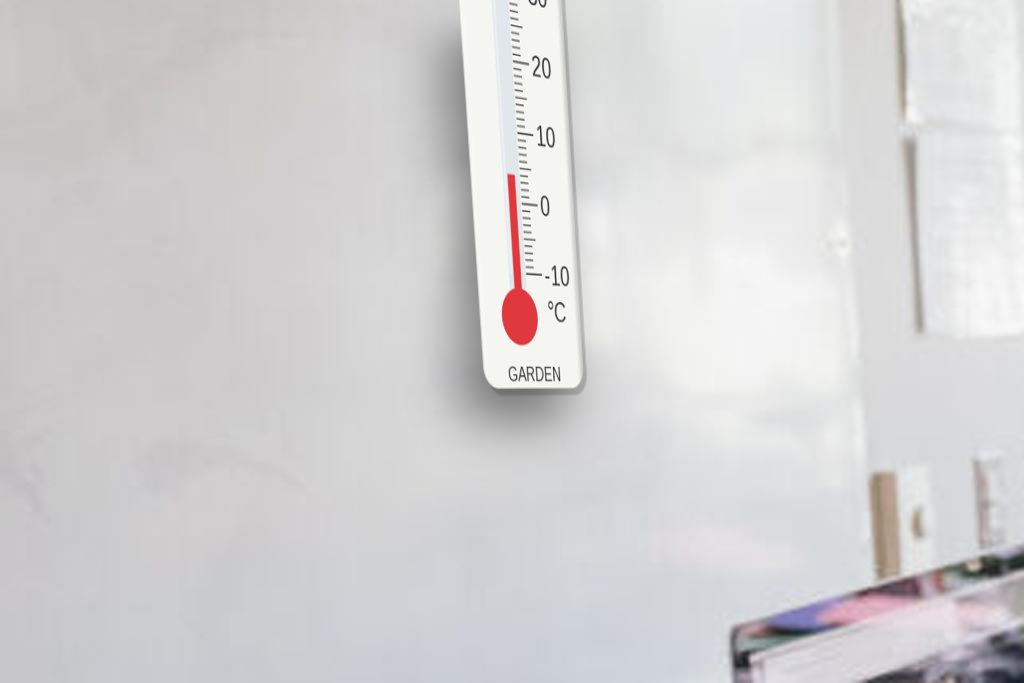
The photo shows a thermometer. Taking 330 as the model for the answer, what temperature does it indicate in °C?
4
